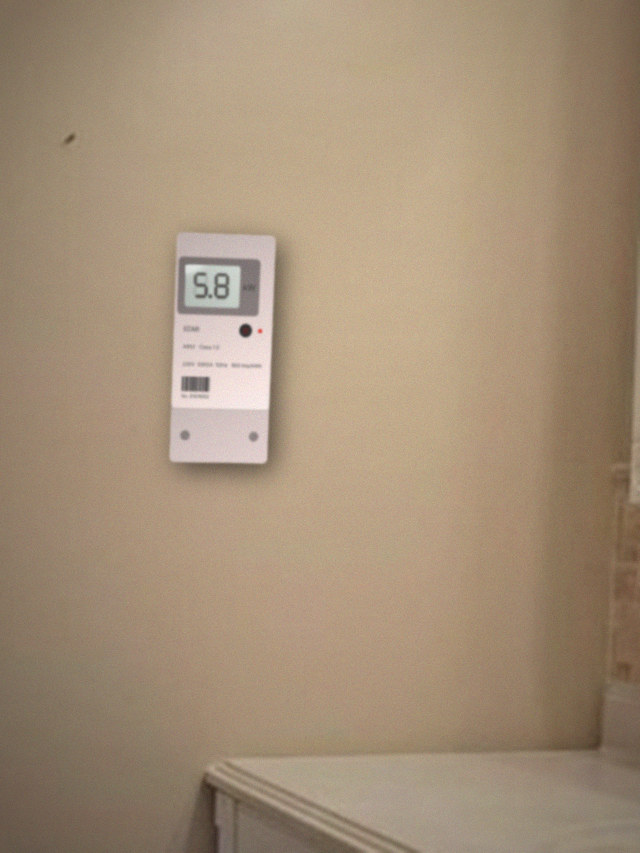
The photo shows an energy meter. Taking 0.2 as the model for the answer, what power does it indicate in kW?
5.8
